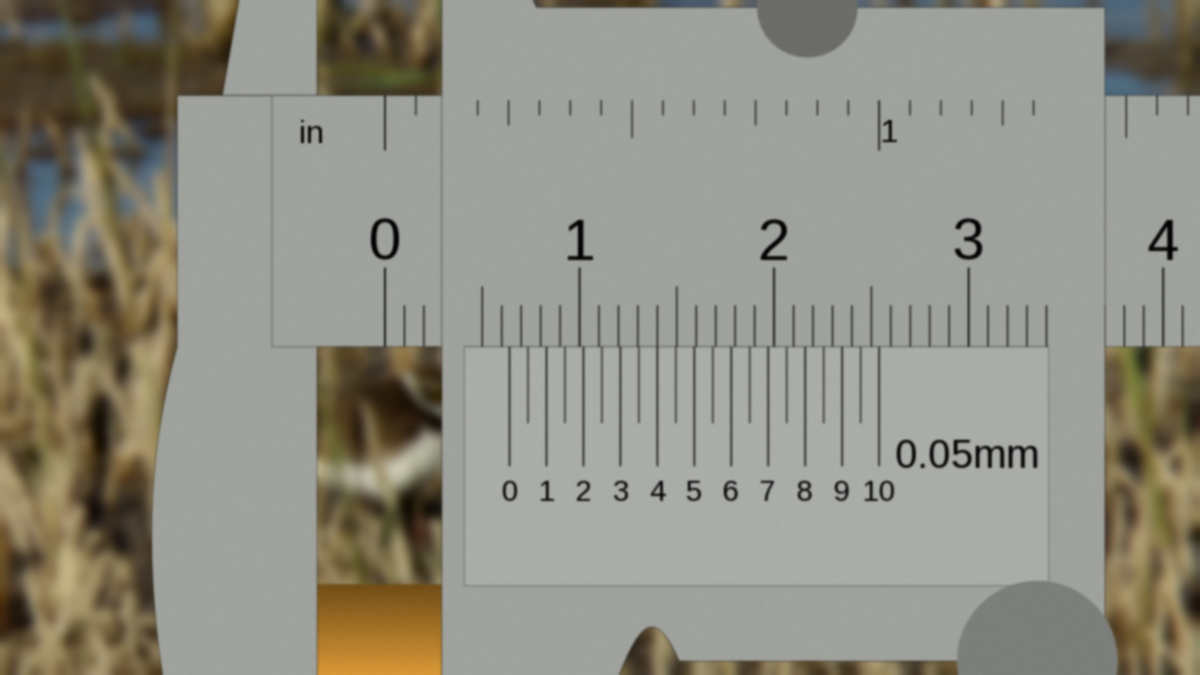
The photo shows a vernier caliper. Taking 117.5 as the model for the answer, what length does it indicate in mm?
6.4
